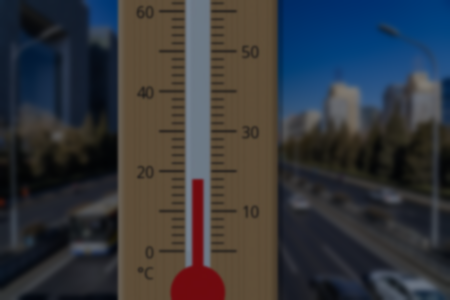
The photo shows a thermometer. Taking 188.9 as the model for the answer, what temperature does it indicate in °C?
18
